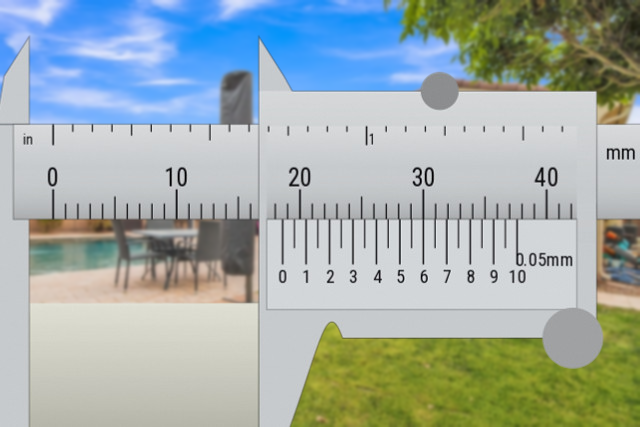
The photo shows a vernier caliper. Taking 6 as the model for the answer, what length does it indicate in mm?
18.6
